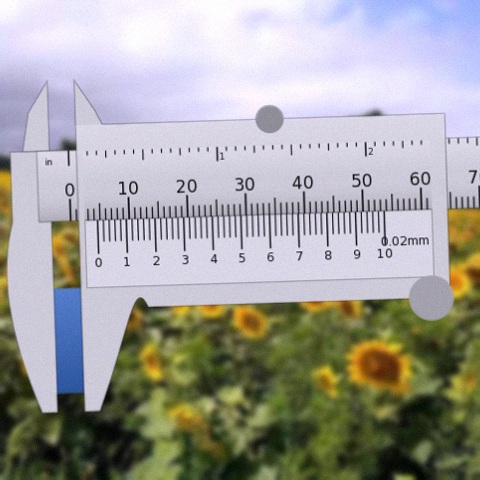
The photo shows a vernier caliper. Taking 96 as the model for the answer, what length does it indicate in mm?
4.6
